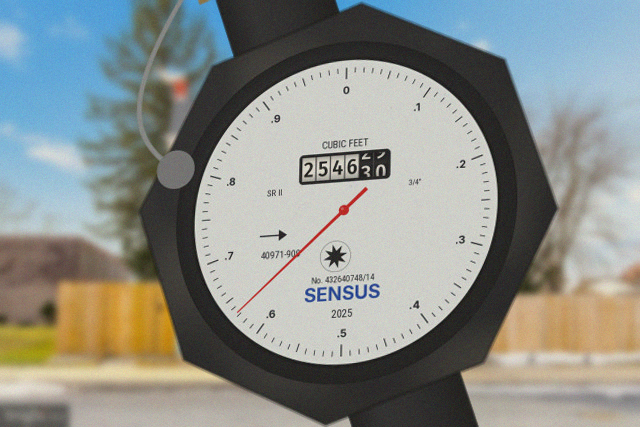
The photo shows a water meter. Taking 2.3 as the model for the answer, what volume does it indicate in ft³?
254629.63
